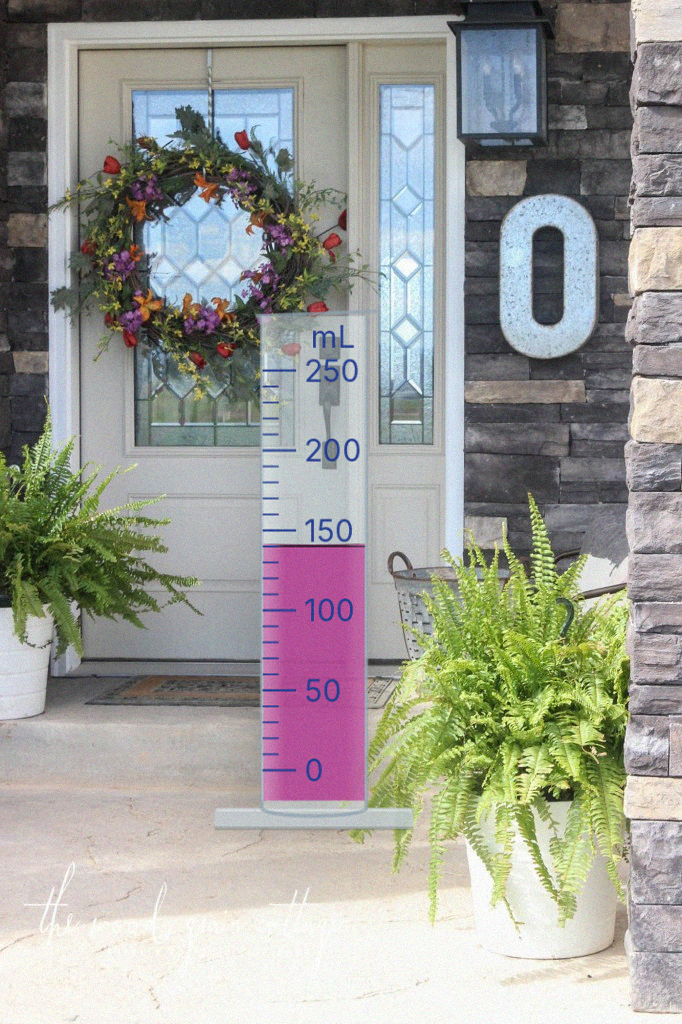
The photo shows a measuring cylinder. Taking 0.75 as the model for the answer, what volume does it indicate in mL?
140
